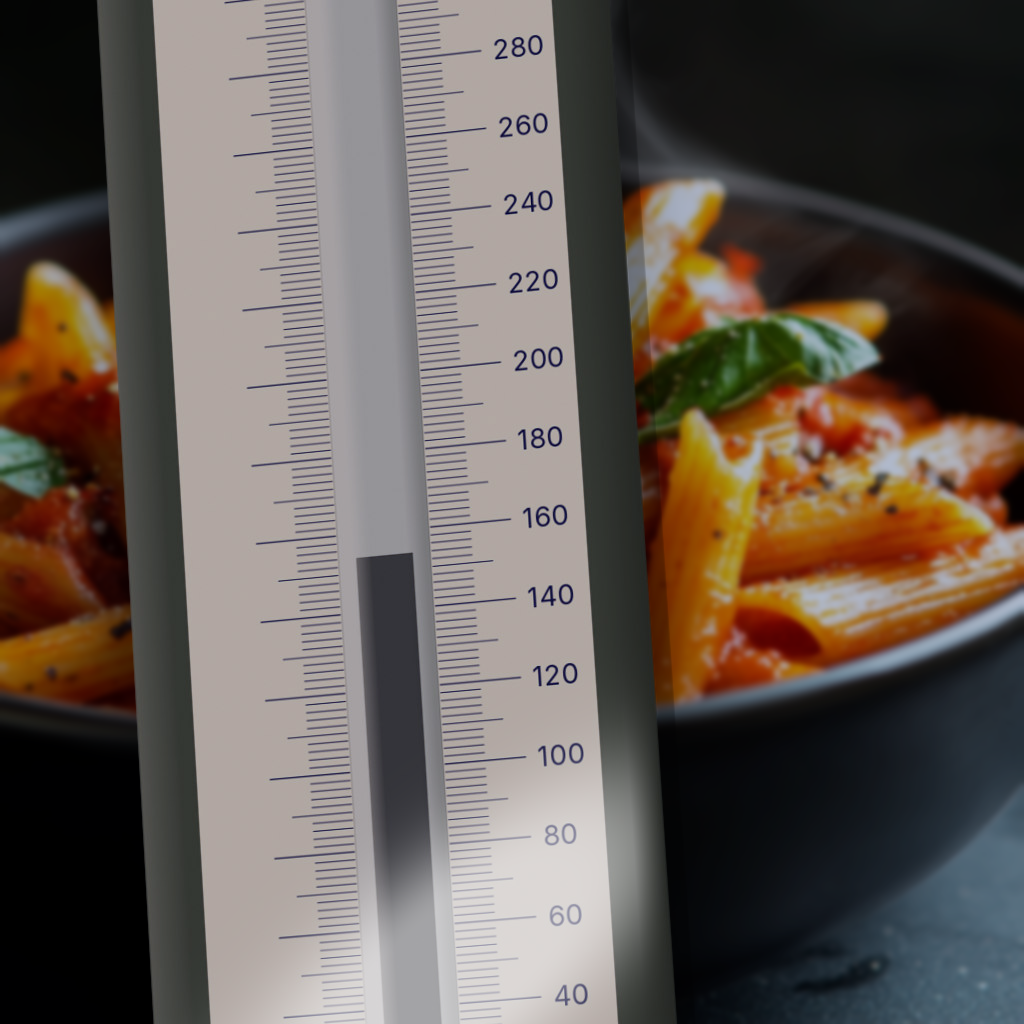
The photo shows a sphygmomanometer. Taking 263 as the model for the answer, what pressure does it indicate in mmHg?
154
